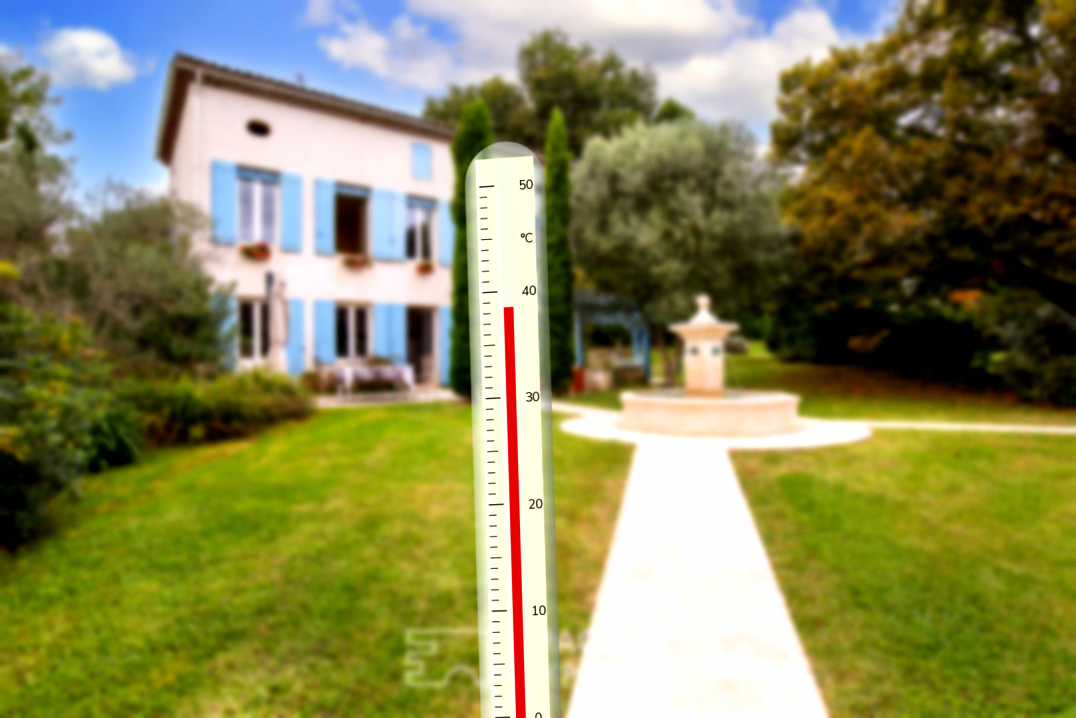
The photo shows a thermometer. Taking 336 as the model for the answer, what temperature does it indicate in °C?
38.5
